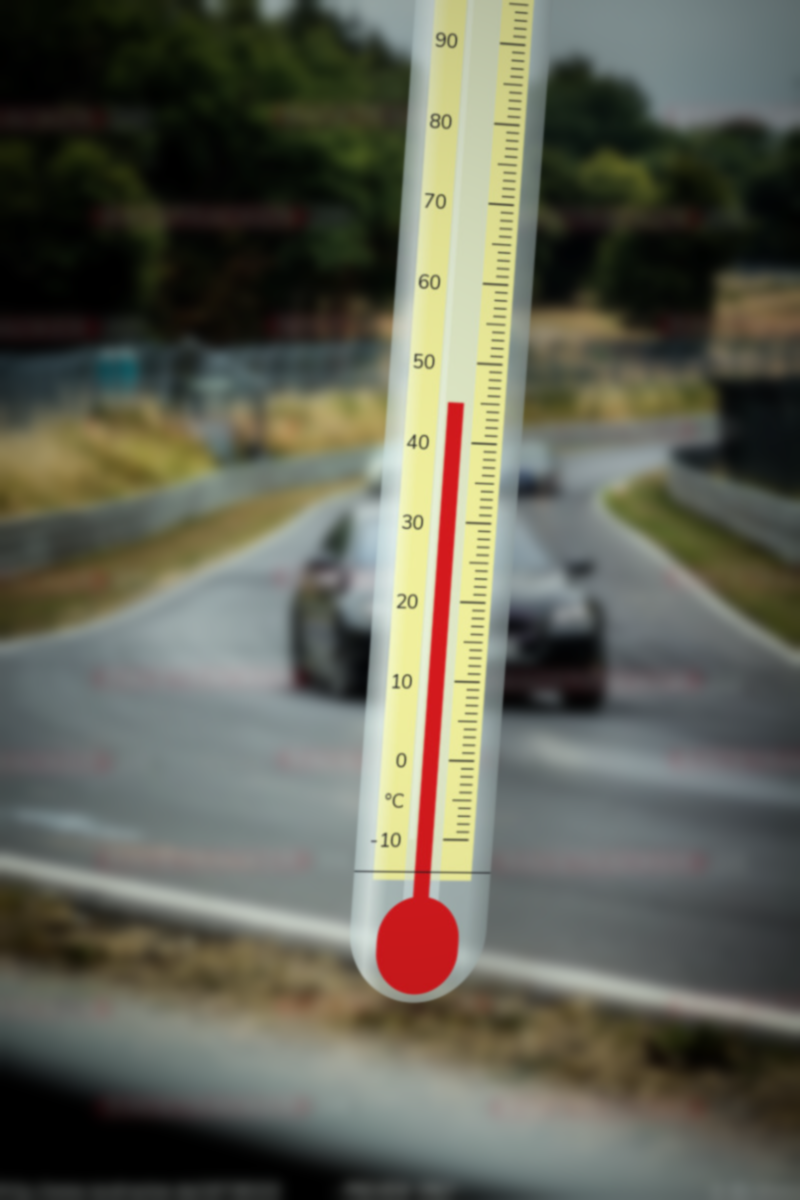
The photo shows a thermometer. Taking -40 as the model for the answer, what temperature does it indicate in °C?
45
